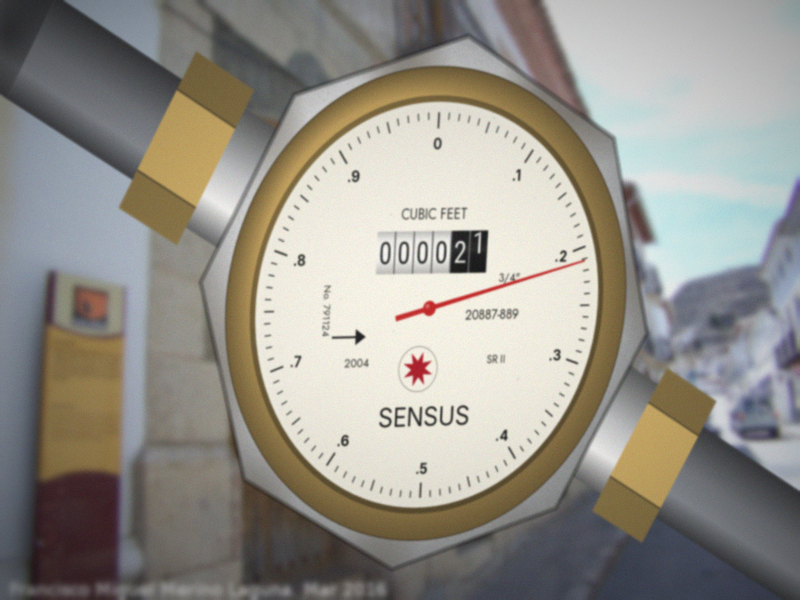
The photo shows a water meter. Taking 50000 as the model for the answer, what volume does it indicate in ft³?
21.21
